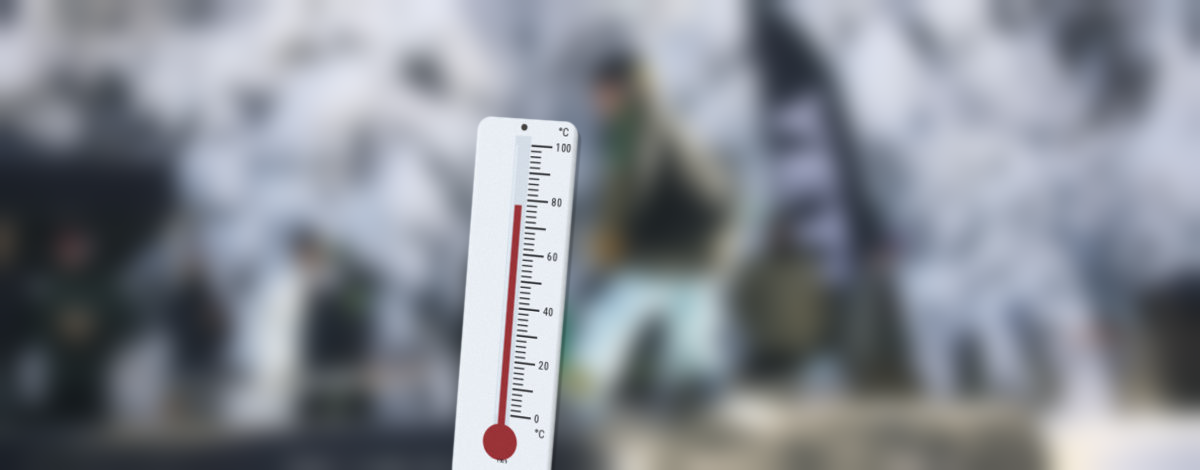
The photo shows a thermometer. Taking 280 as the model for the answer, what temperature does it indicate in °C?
78
